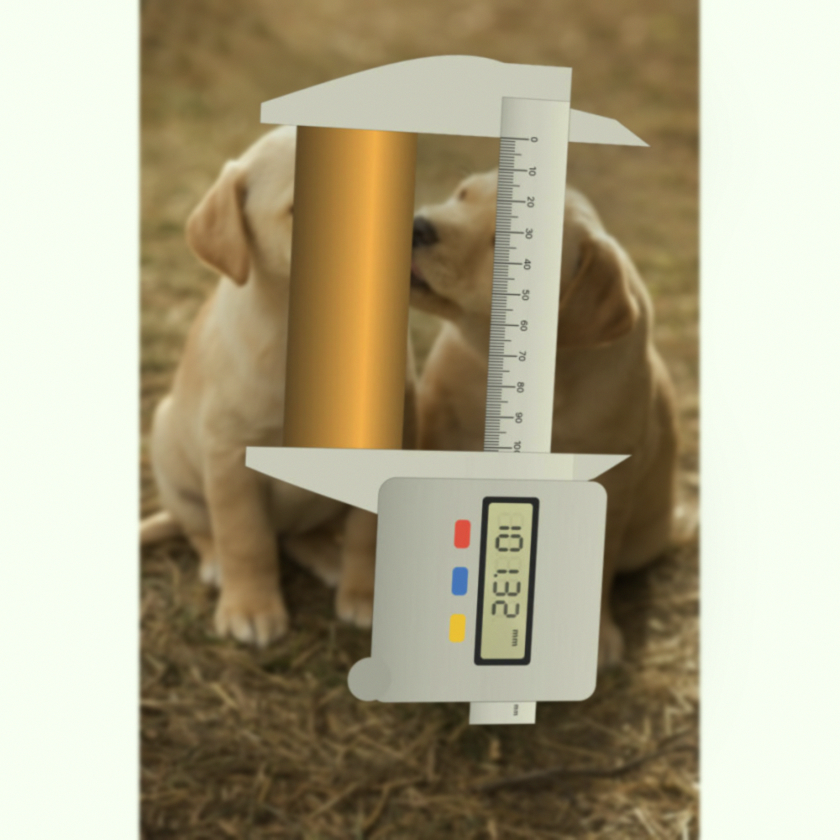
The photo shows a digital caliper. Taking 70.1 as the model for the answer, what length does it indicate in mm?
101.32
